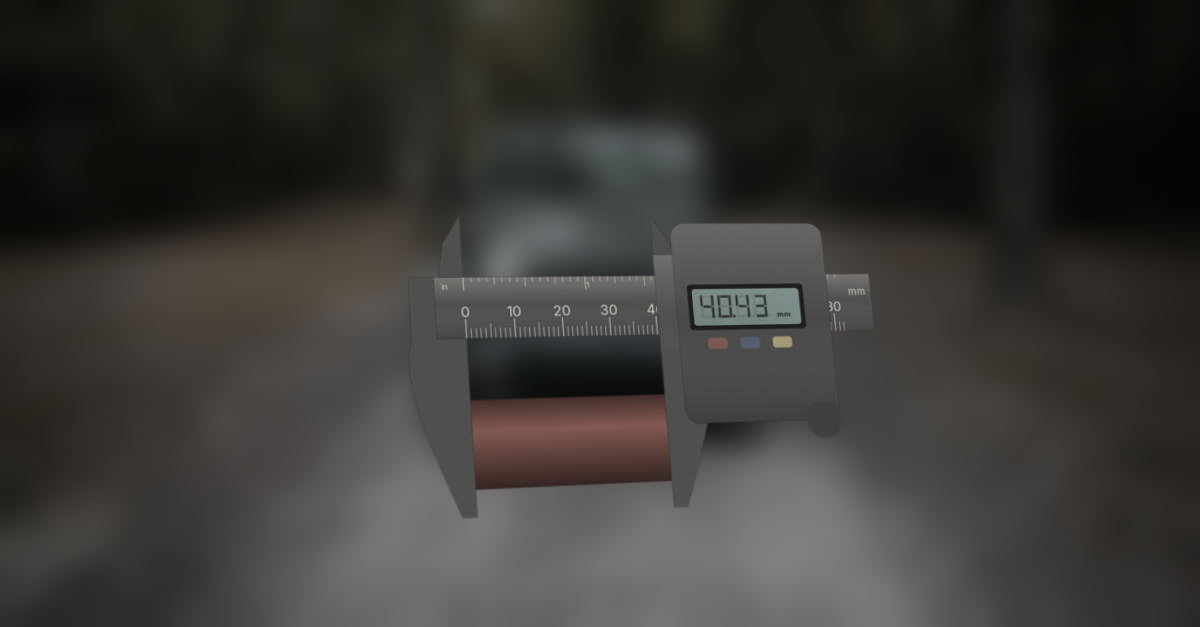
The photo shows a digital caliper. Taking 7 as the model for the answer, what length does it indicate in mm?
40.43
